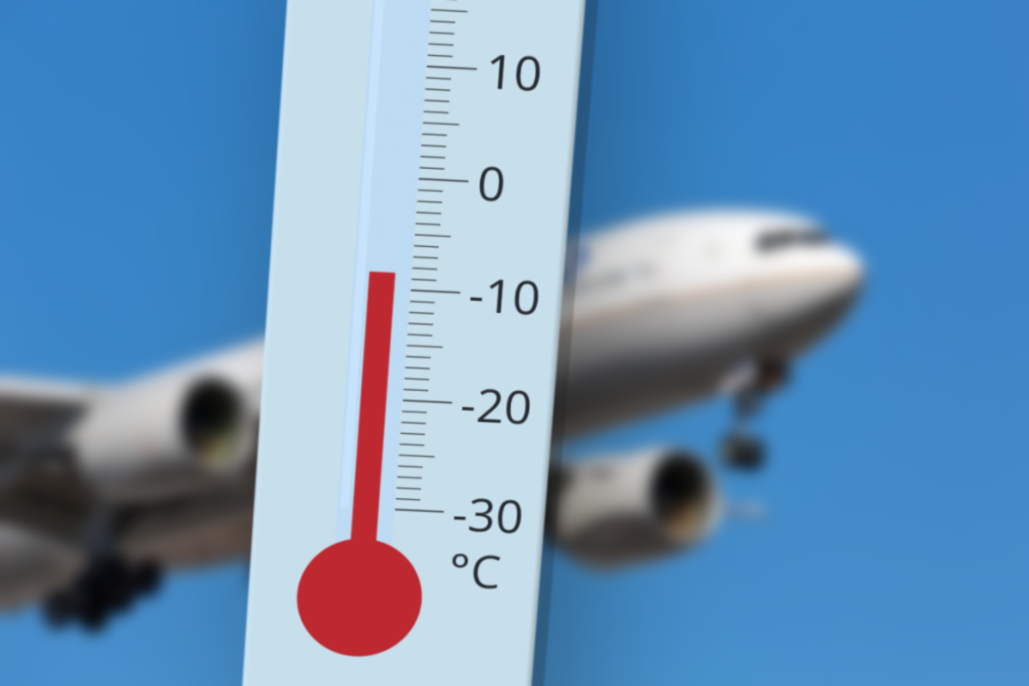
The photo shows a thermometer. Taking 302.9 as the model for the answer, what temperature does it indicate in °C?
-8.5
